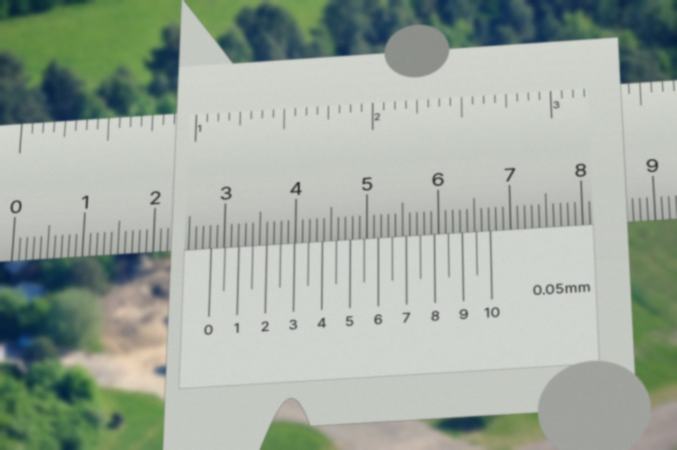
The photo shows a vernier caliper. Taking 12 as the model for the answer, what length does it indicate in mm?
28.2
